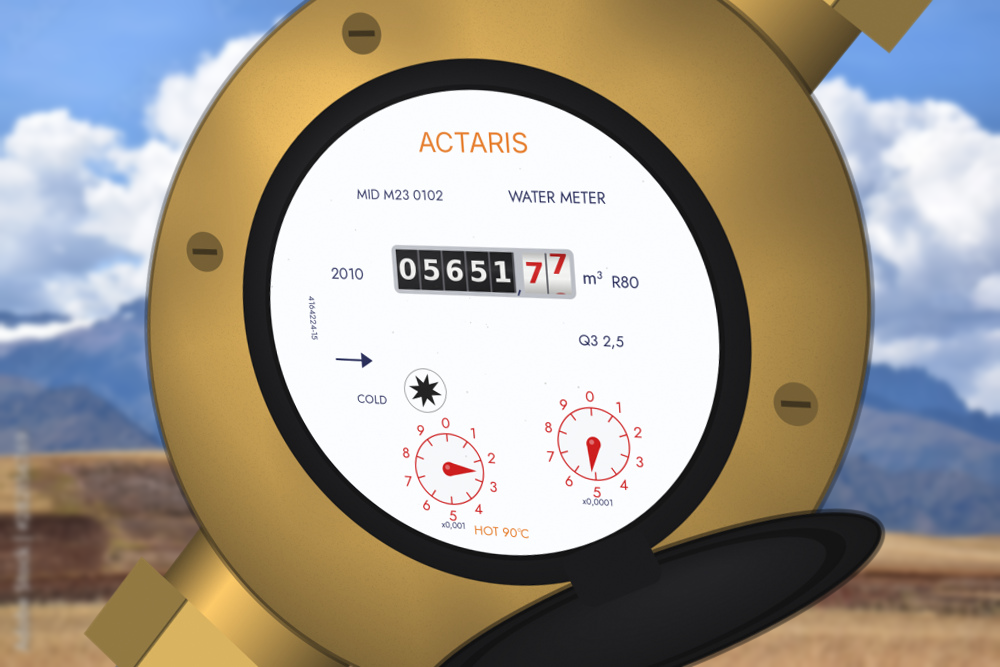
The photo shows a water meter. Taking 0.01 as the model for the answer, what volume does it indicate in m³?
5651.7725
